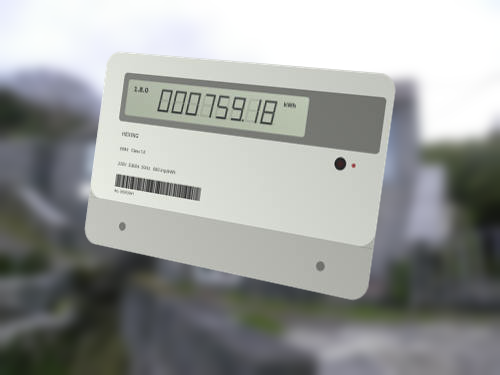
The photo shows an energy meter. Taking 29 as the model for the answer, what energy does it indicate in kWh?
759.18
